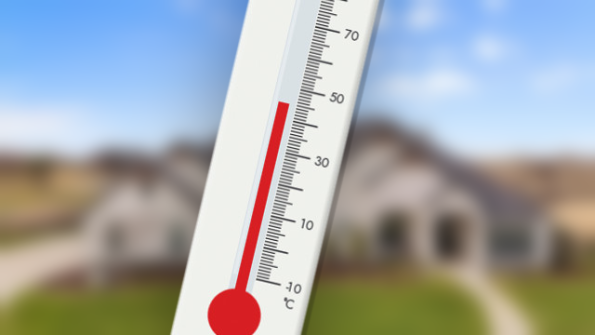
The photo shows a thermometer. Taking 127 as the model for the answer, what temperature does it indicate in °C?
45
